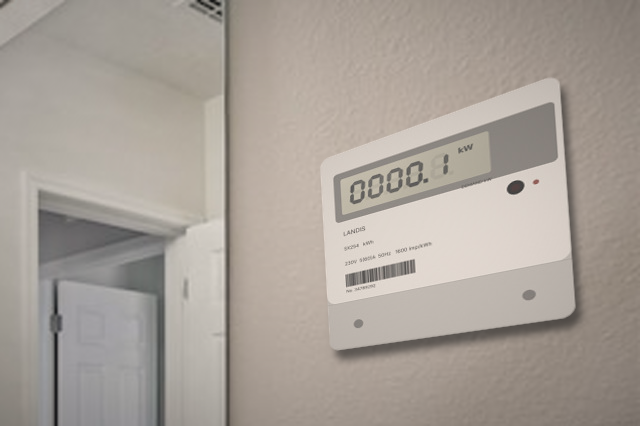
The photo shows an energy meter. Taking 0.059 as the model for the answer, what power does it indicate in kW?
0.1
